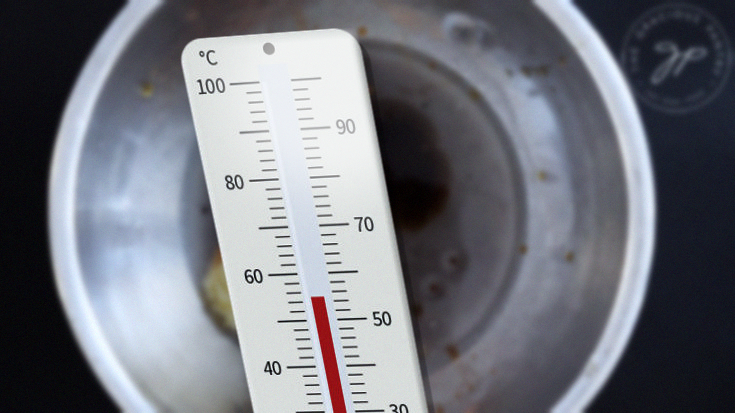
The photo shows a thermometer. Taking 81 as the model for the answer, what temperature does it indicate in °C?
55
